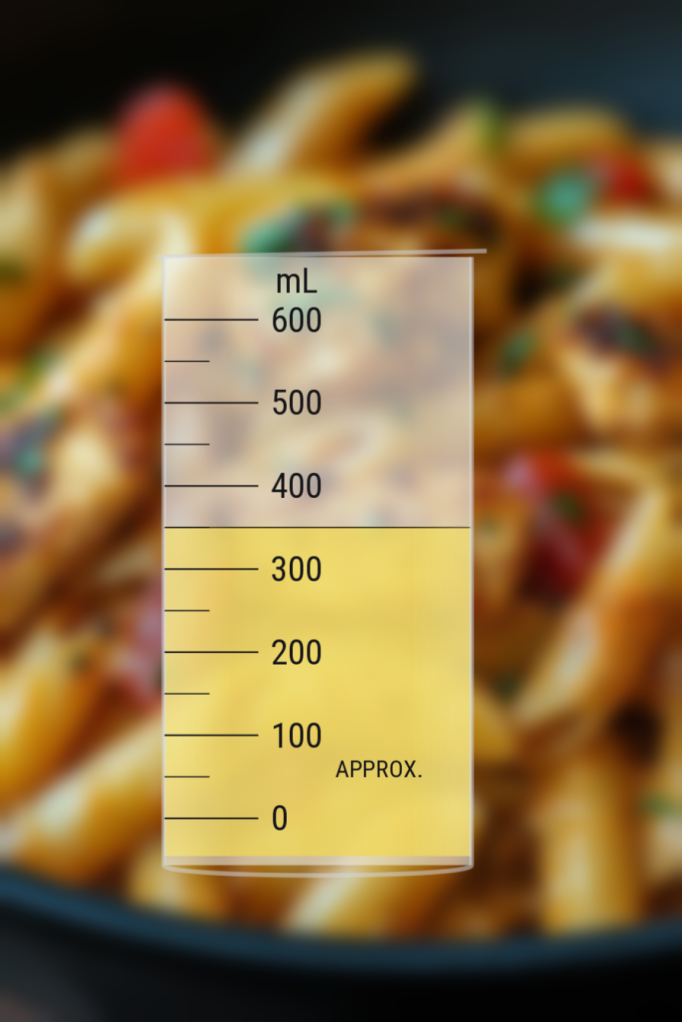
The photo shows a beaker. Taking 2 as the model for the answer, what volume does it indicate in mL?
350
